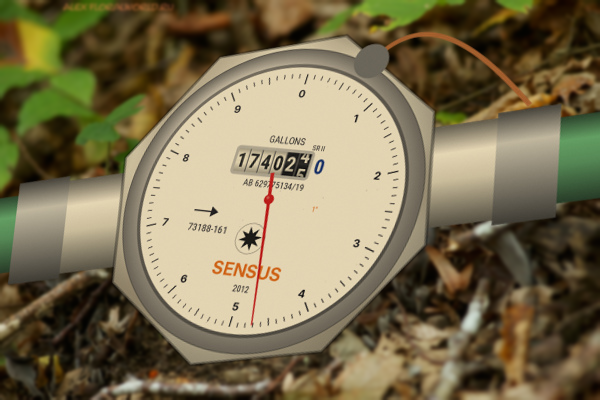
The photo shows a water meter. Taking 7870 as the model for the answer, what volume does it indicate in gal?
1740244.7
